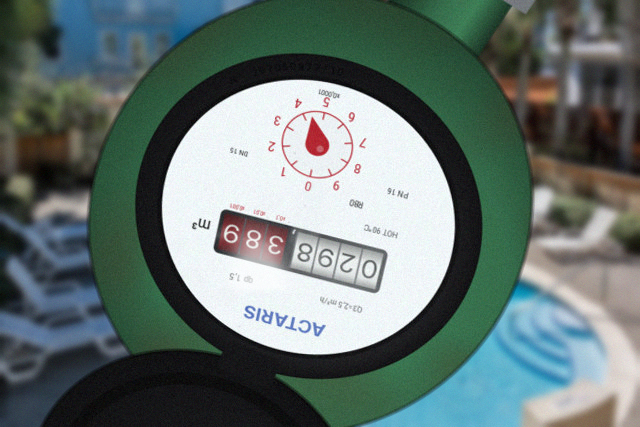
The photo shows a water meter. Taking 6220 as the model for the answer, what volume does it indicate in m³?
298.3894
